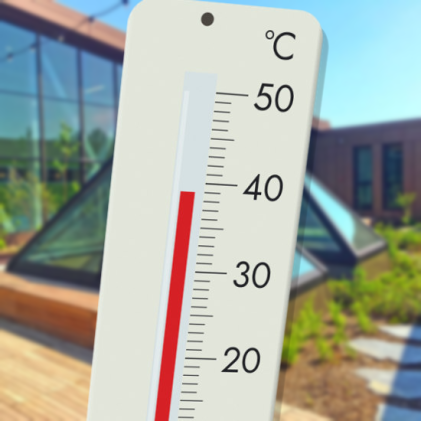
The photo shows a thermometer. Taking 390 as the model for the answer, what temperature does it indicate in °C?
39
